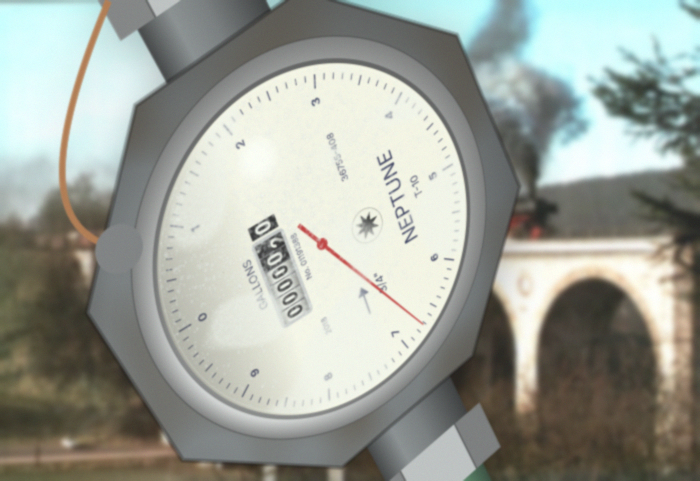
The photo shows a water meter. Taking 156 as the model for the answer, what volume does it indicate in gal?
16.7
